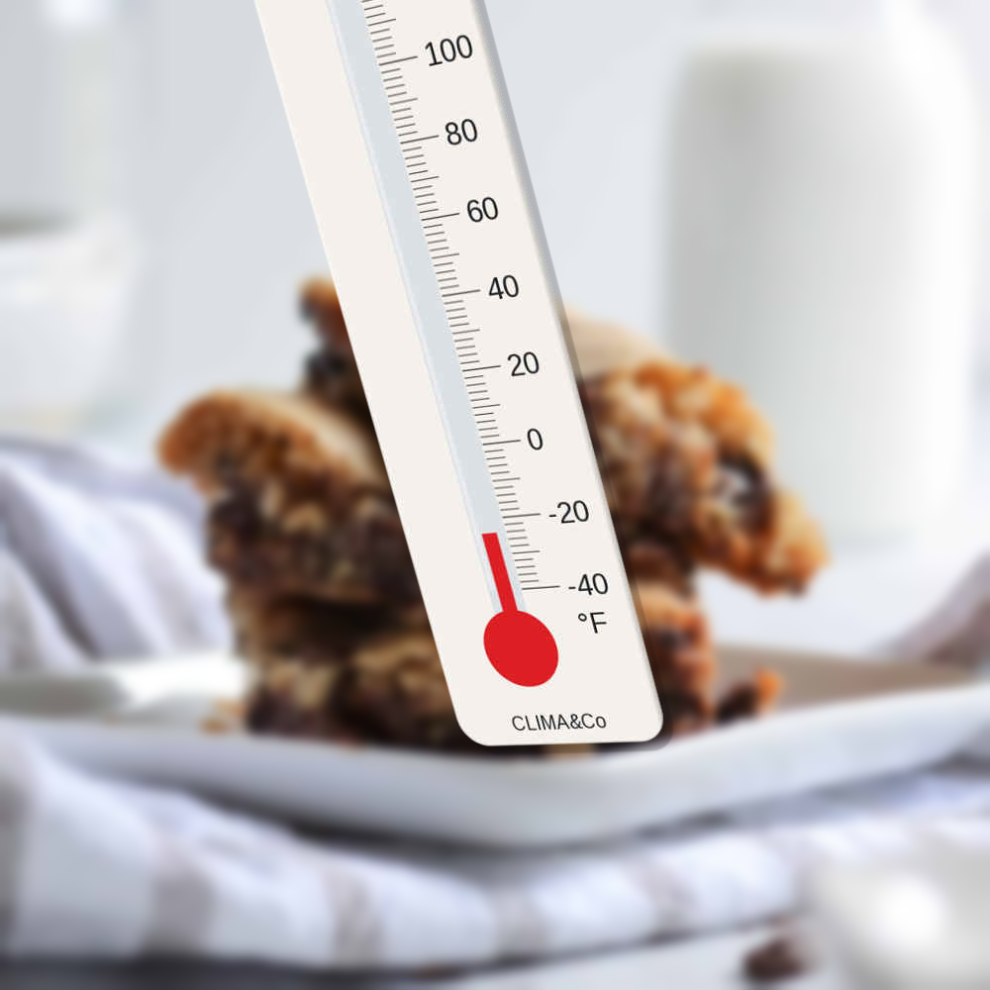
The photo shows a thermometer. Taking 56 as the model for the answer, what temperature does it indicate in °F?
-24
